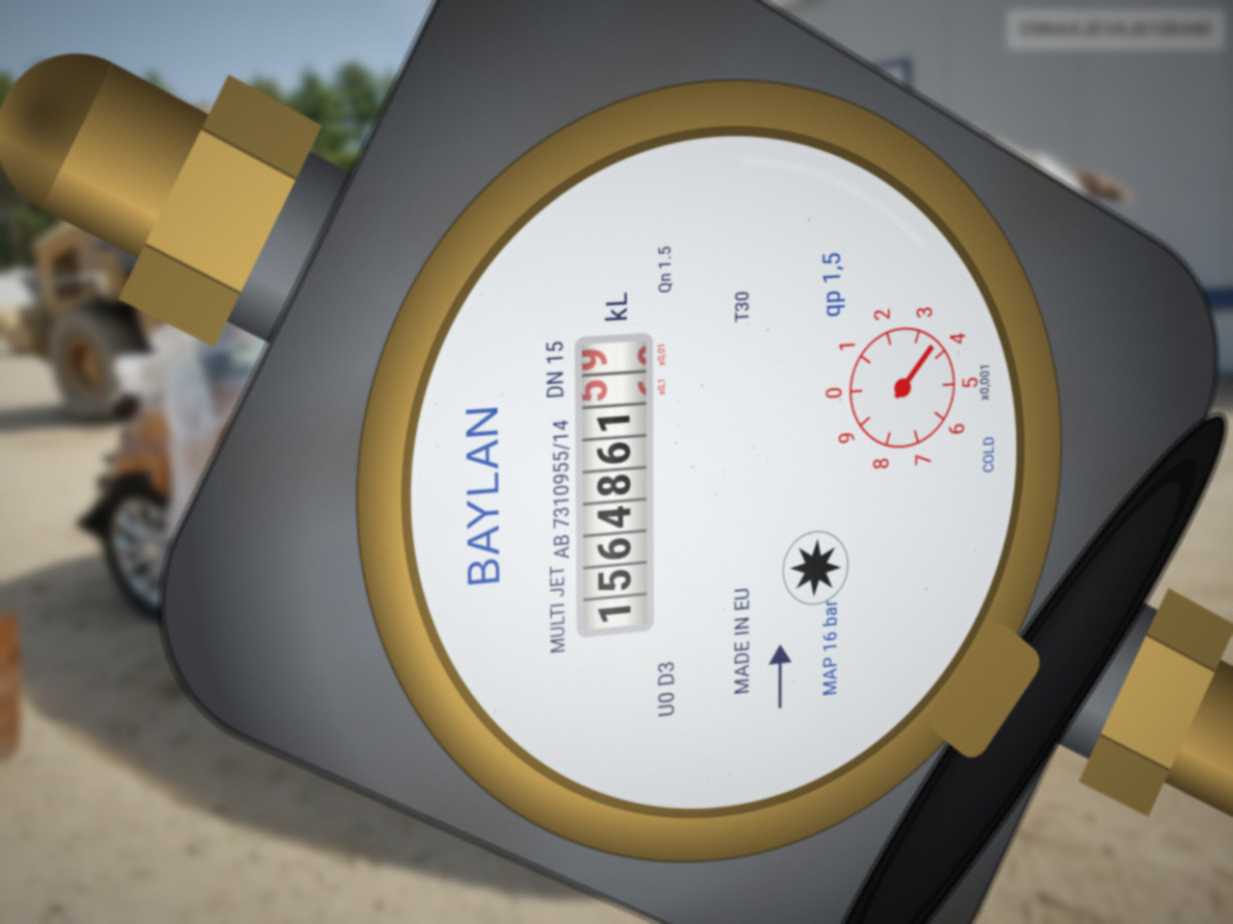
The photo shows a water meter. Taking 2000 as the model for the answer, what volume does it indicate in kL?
1564861.593
